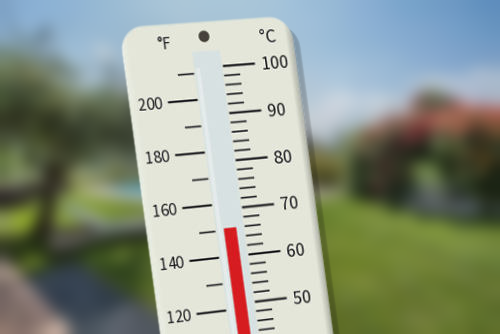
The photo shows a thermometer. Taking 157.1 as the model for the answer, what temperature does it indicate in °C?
66
